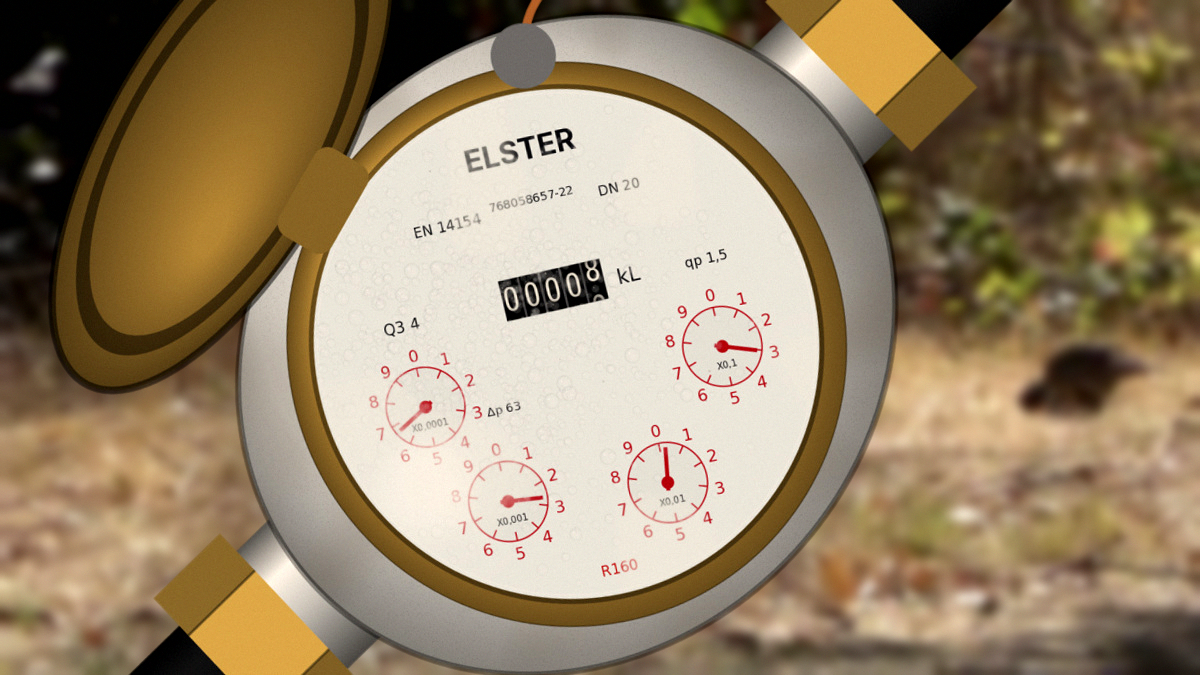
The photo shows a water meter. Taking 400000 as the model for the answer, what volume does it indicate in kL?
8.3026
